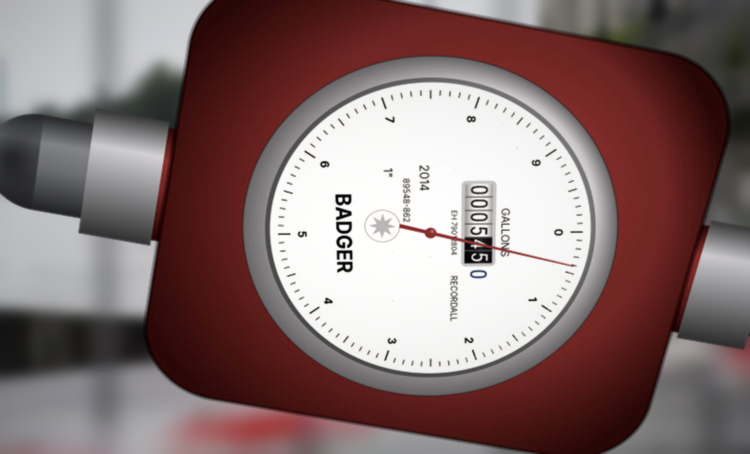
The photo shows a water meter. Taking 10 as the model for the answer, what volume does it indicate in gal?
5450.4
